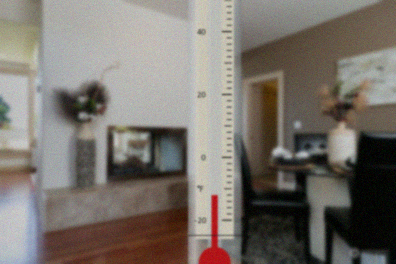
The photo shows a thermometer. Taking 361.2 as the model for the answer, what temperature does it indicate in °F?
-12
